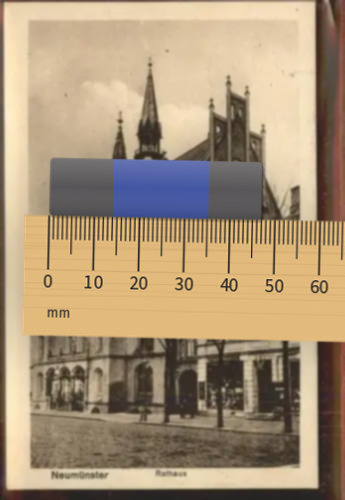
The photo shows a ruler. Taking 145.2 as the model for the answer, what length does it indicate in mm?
47
